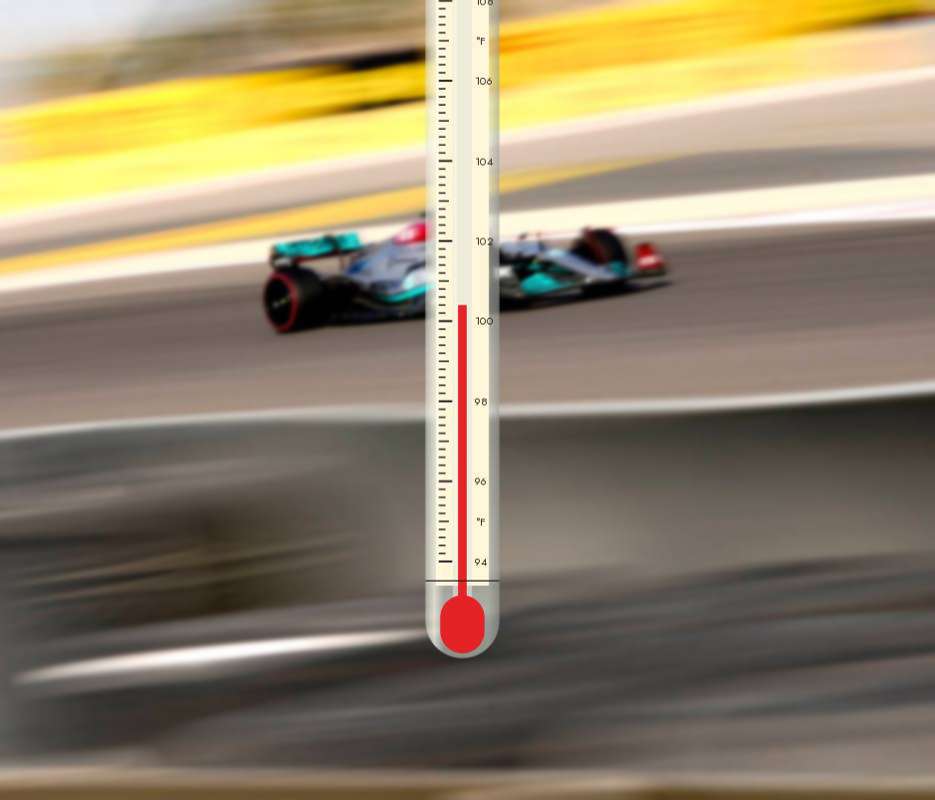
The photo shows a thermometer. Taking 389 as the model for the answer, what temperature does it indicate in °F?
100.4
